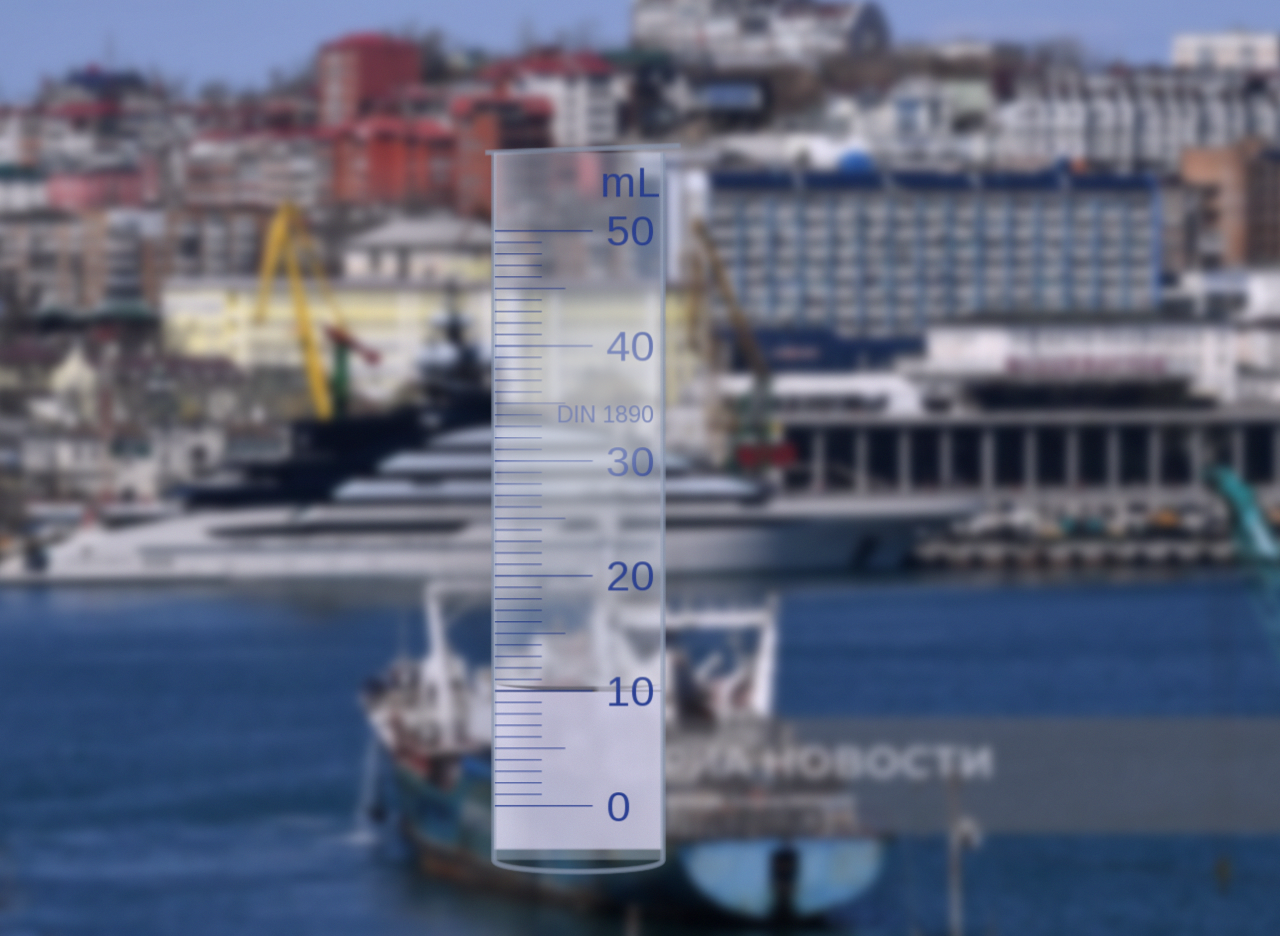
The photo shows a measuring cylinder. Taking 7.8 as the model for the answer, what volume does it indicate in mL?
10
